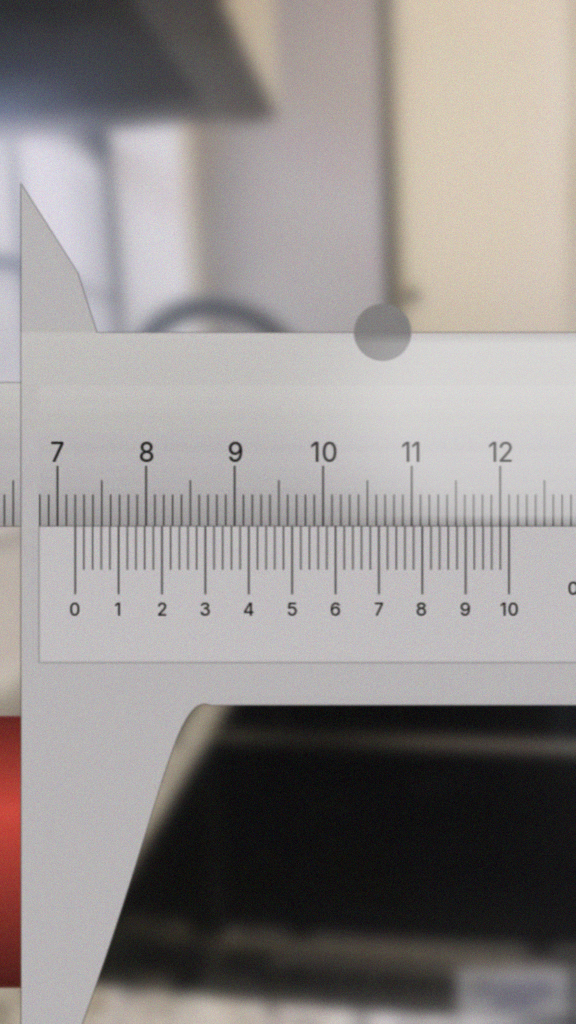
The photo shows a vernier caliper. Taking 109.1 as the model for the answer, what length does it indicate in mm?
72.0
